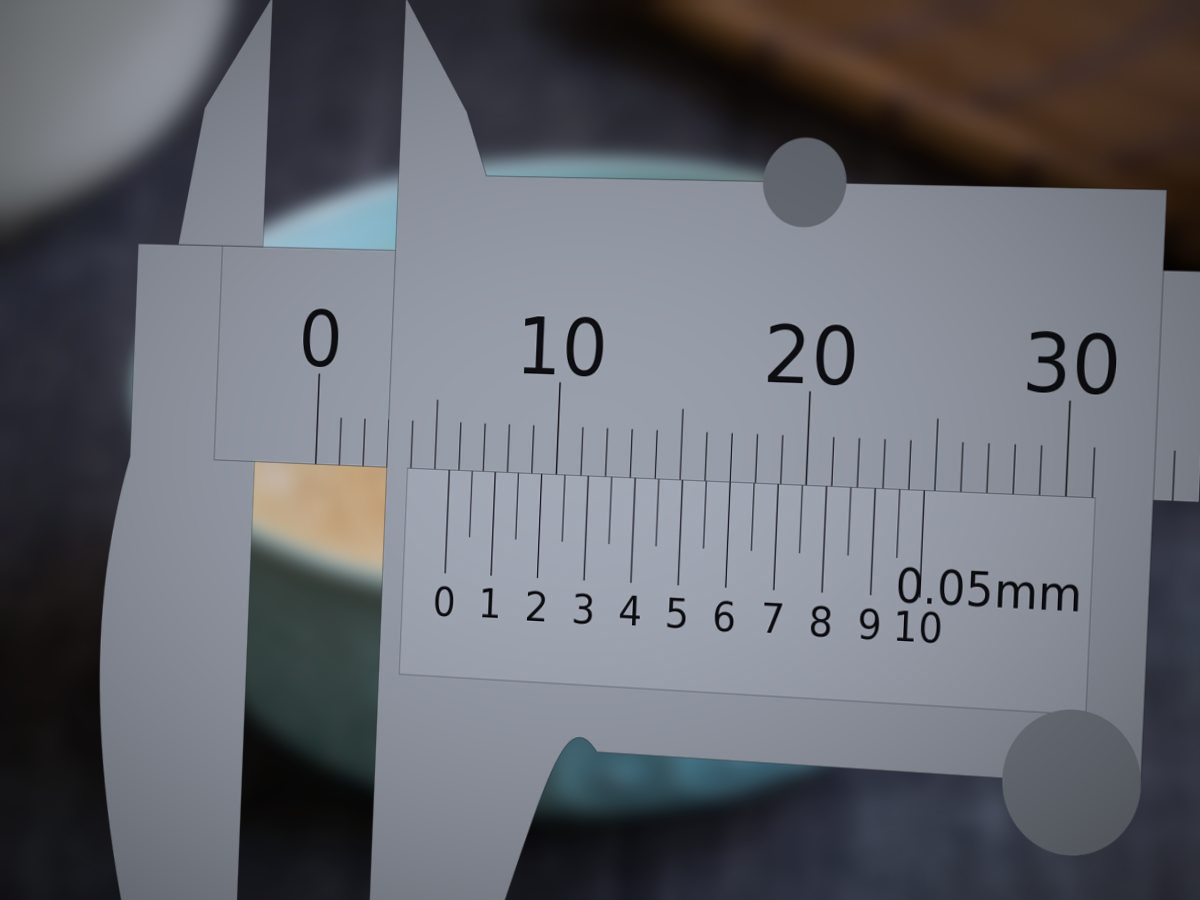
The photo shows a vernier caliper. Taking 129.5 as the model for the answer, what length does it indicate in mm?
5.60
